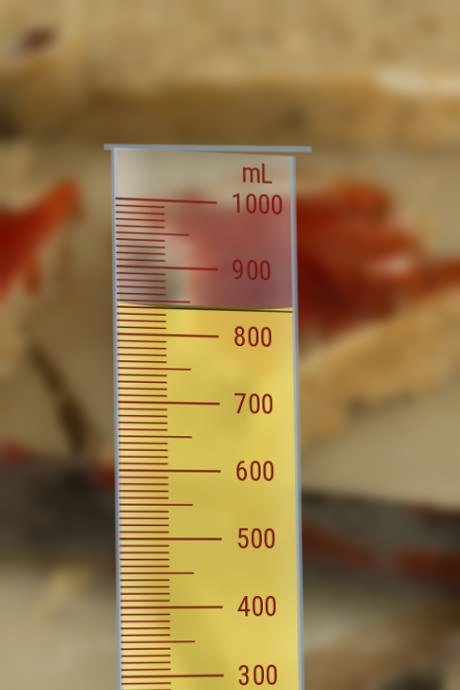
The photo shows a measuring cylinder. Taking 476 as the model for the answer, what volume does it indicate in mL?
840
